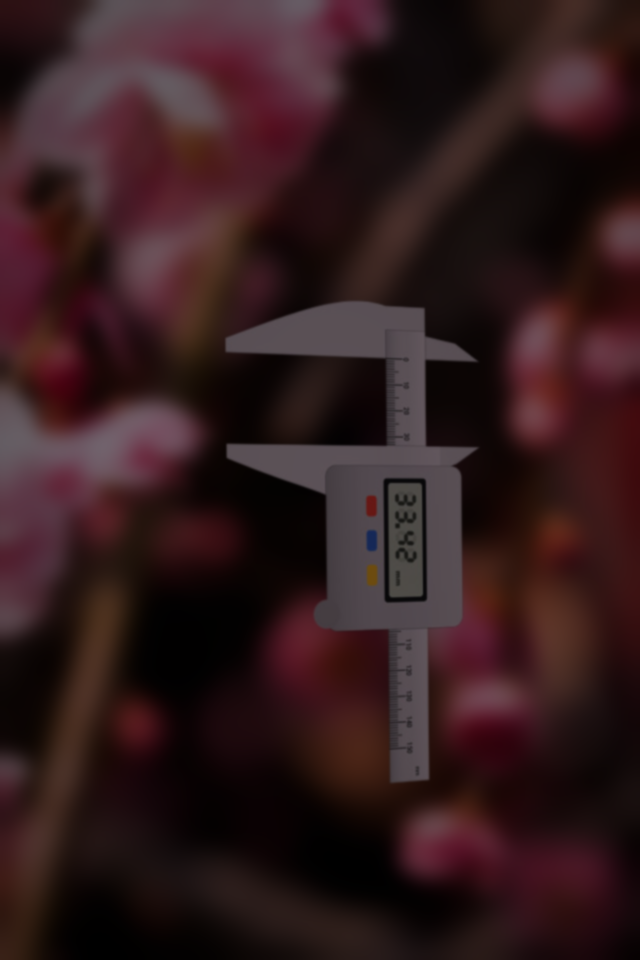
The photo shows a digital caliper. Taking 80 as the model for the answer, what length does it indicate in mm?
33.42
